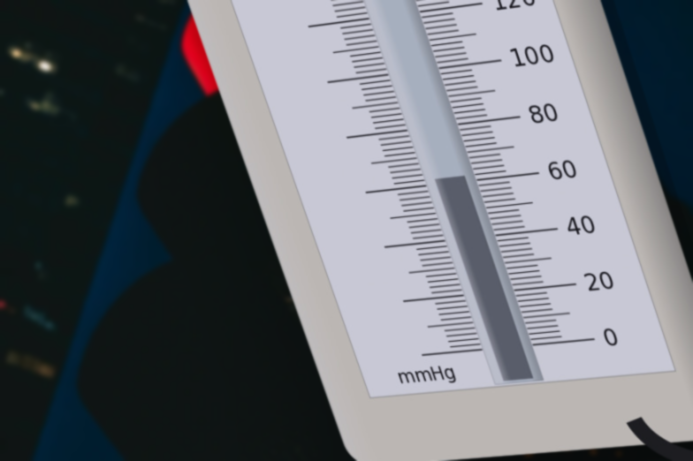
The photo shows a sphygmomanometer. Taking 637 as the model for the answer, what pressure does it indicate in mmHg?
62
